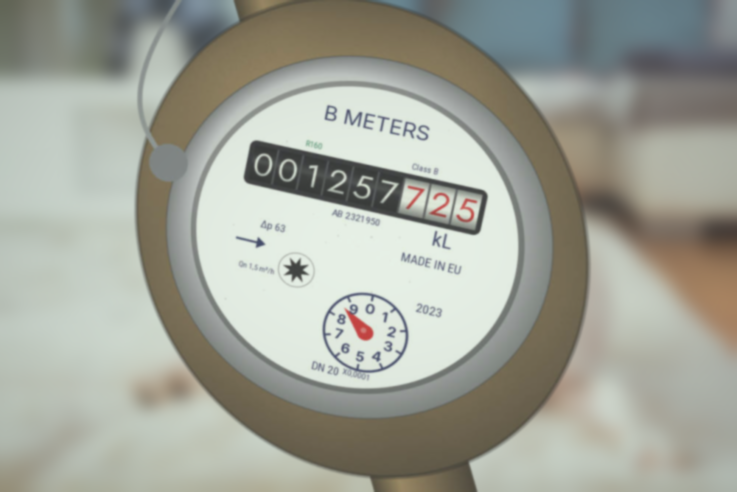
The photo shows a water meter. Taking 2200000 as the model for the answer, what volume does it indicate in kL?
1257.7258
